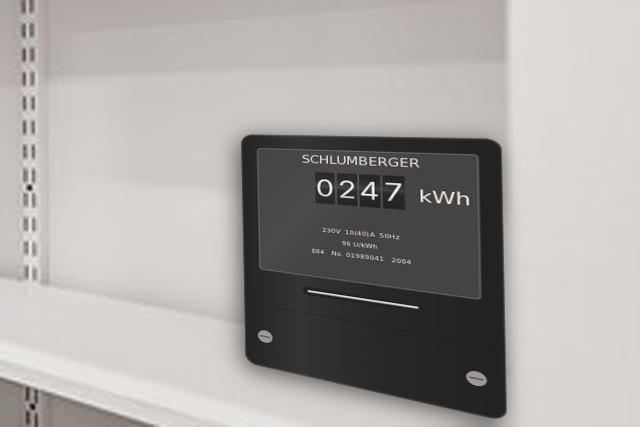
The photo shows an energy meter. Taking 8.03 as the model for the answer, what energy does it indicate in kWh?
247
